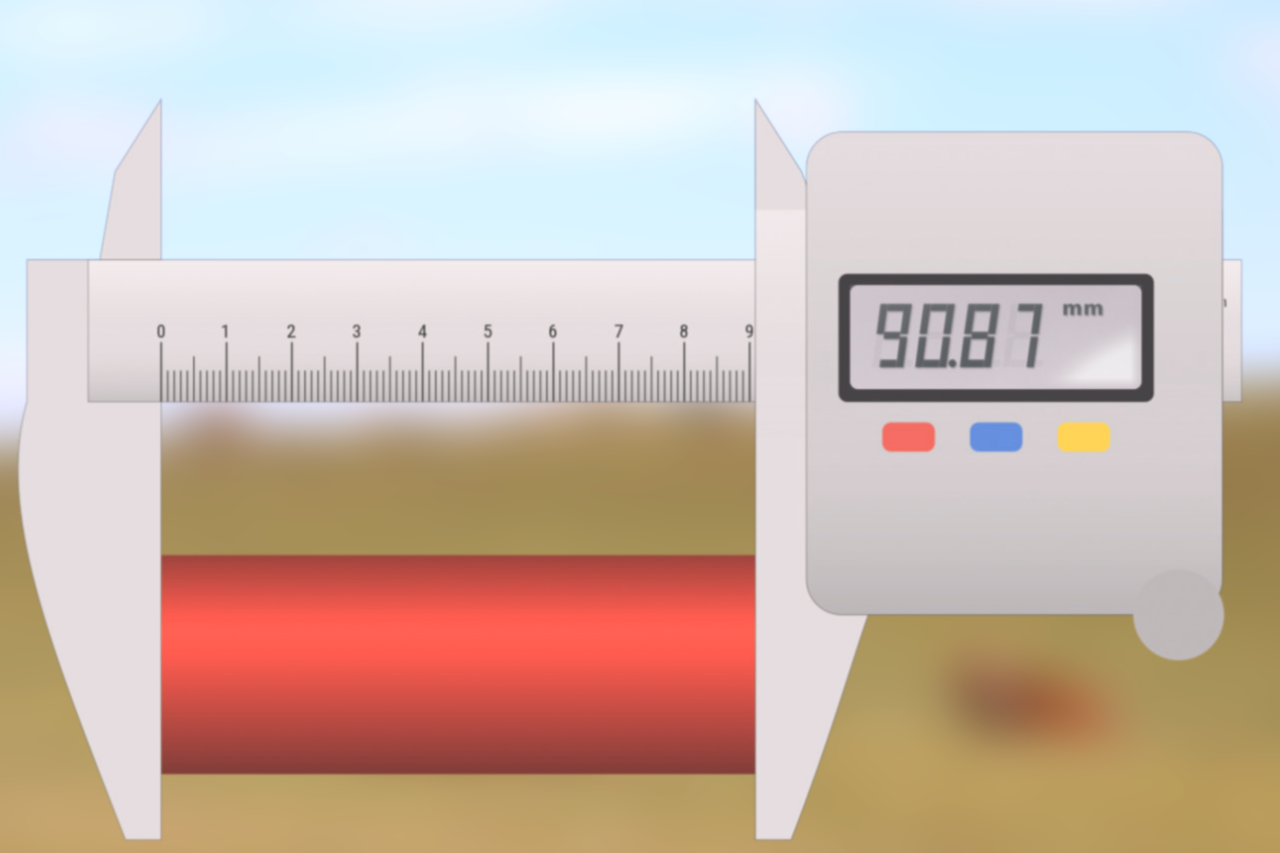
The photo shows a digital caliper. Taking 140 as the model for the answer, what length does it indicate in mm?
90.87
